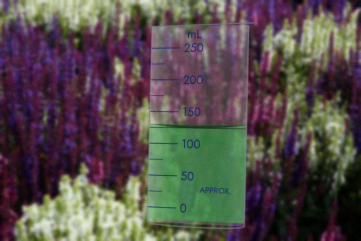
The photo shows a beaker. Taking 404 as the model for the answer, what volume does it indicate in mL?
125
